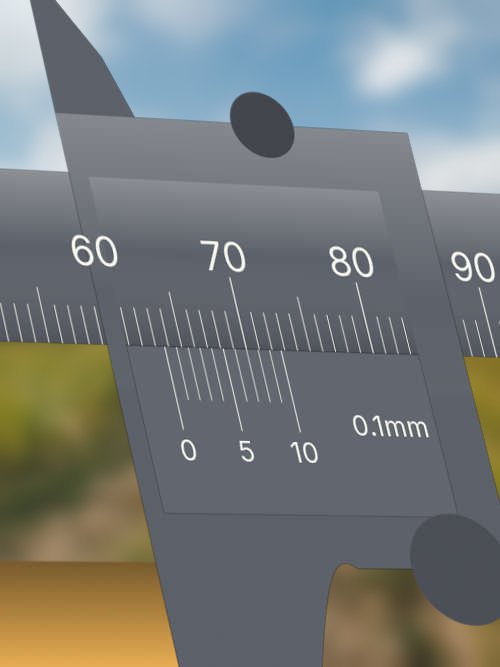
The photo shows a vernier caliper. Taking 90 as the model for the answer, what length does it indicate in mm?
63.7
